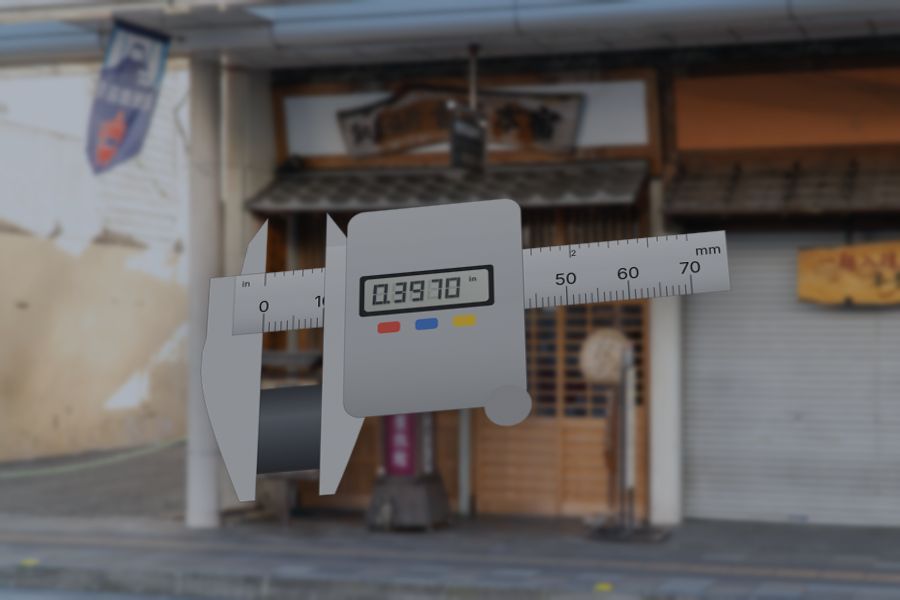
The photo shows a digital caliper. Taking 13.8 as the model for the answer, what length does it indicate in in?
0.3970
